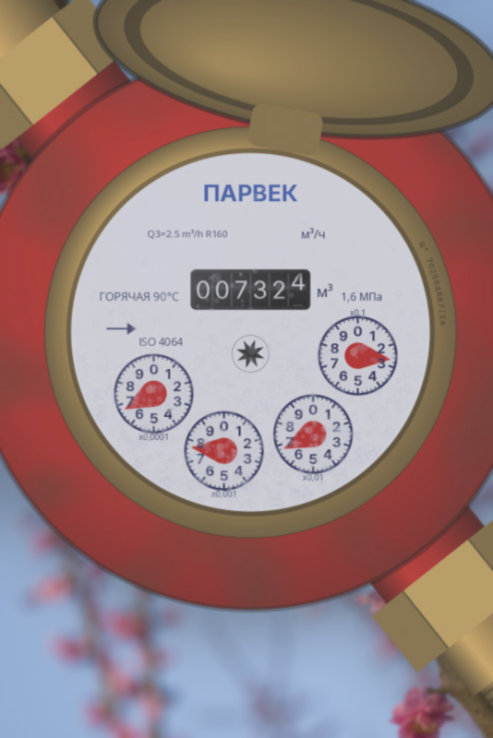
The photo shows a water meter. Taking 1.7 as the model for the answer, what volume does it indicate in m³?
7324.2676
